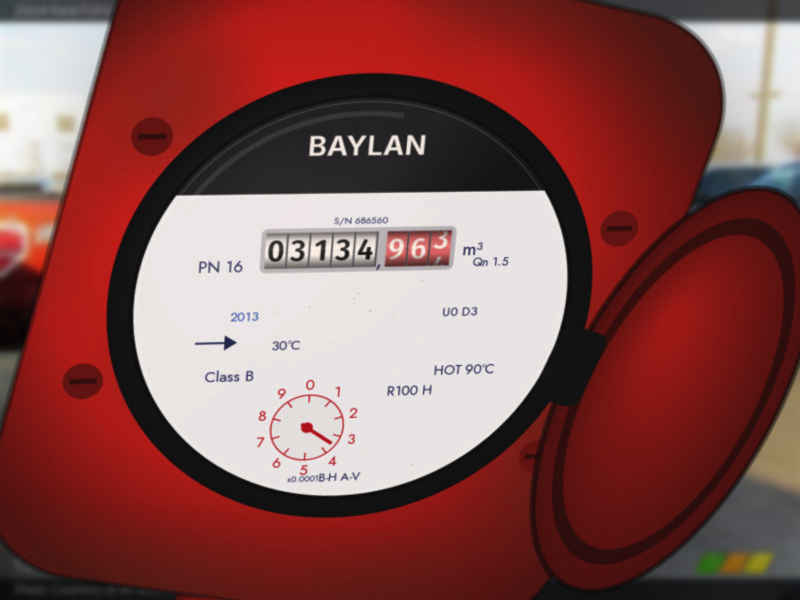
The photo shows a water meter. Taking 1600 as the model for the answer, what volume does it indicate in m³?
3134.9633
